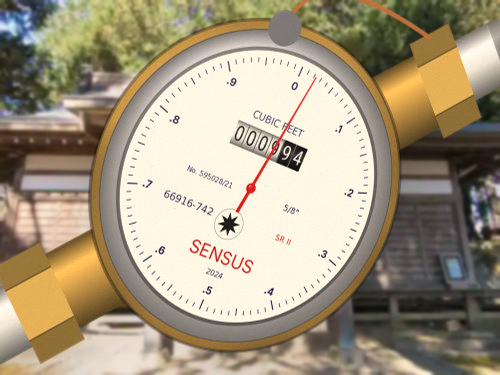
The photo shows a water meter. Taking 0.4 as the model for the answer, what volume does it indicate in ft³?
994.02
